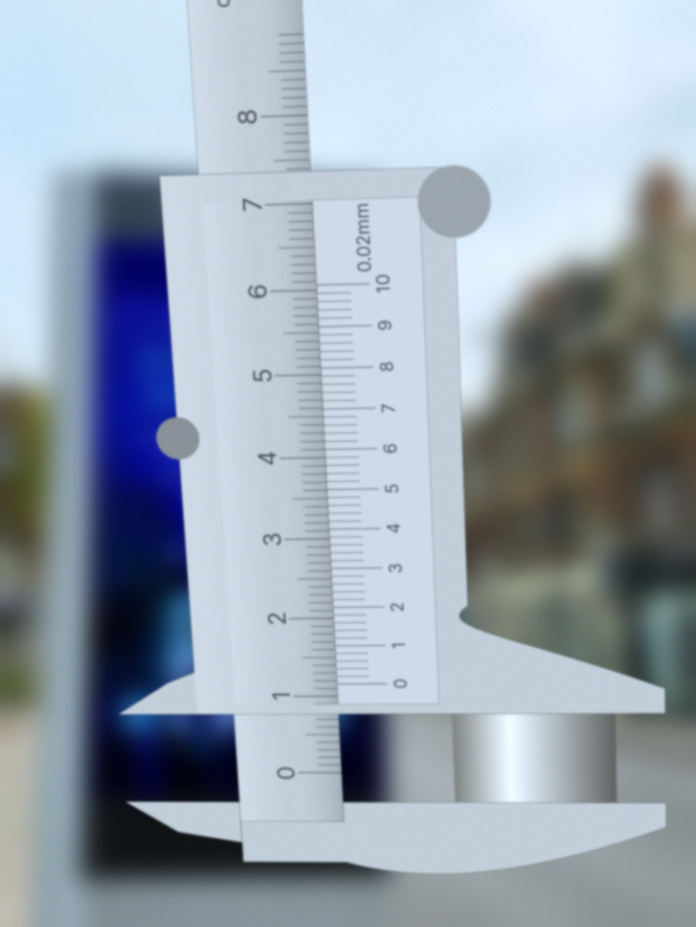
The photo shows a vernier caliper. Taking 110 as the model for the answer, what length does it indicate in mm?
11.6
